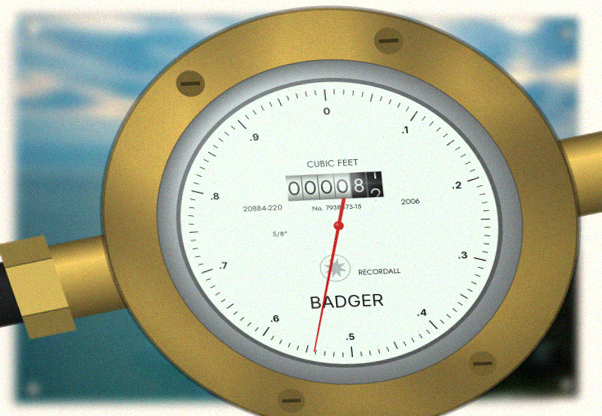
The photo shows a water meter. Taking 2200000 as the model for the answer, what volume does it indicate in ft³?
81.54
